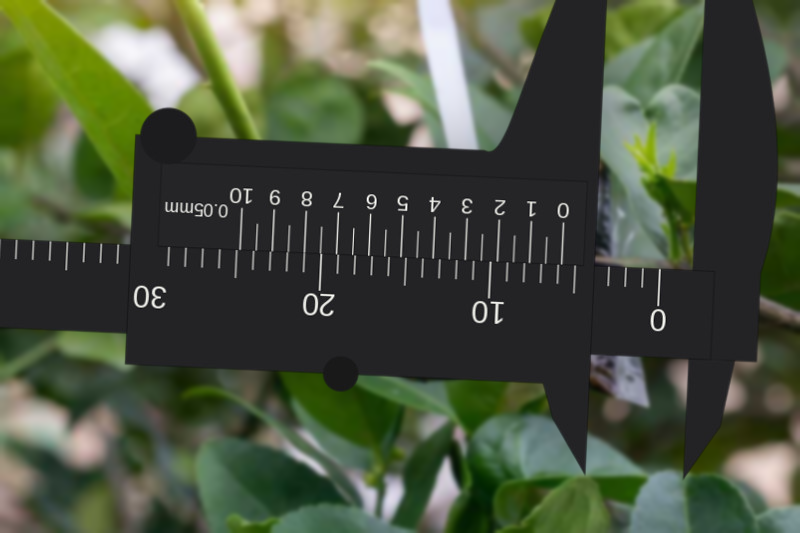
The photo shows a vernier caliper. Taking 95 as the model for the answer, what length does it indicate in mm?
5.8
